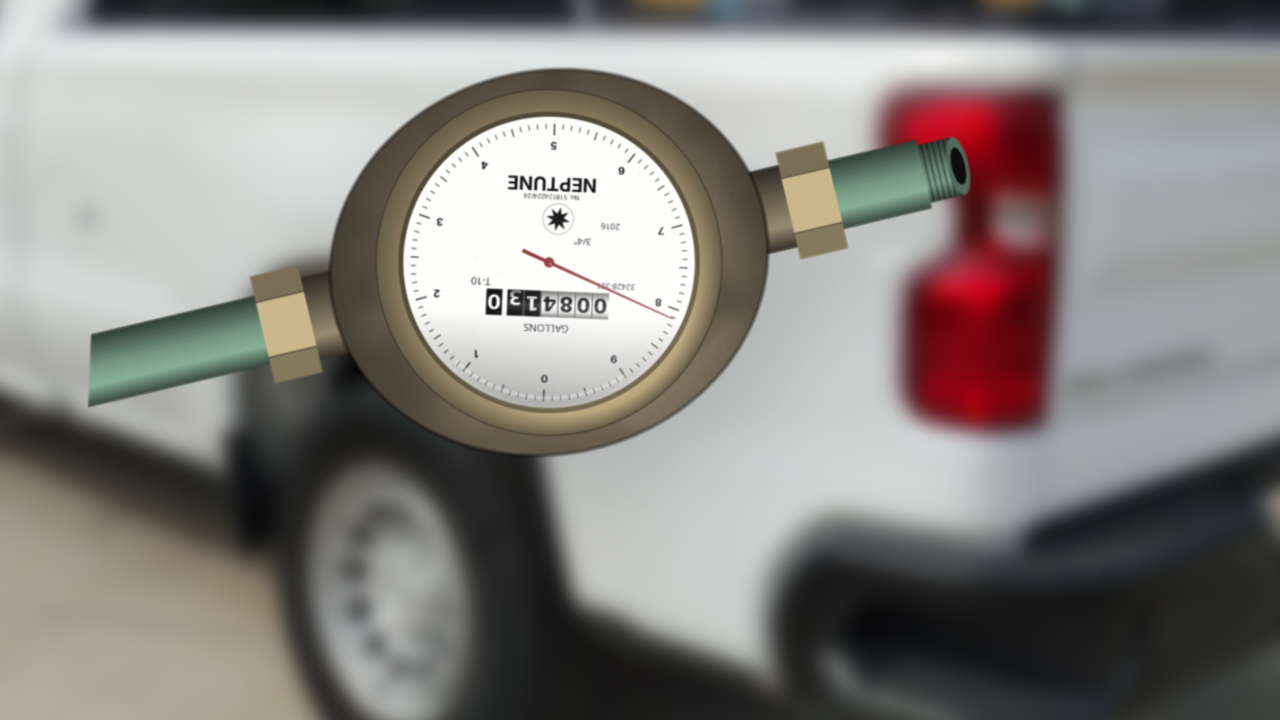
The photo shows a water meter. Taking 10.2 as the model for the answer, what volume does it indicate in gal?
84128.1
